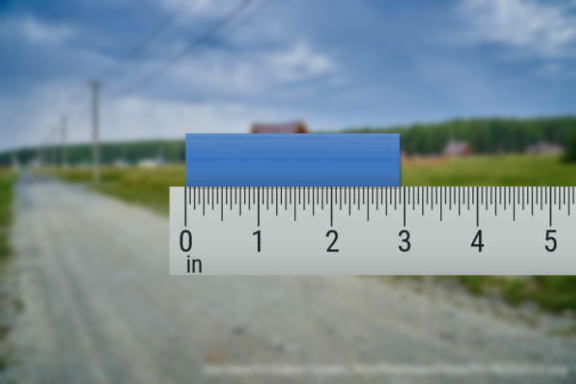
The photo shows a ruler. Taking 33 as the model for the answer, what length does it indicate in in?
2.9375
